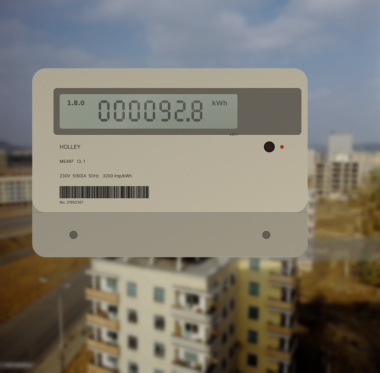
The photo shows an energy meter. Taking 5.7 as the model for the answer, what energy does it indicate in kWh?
92.8
